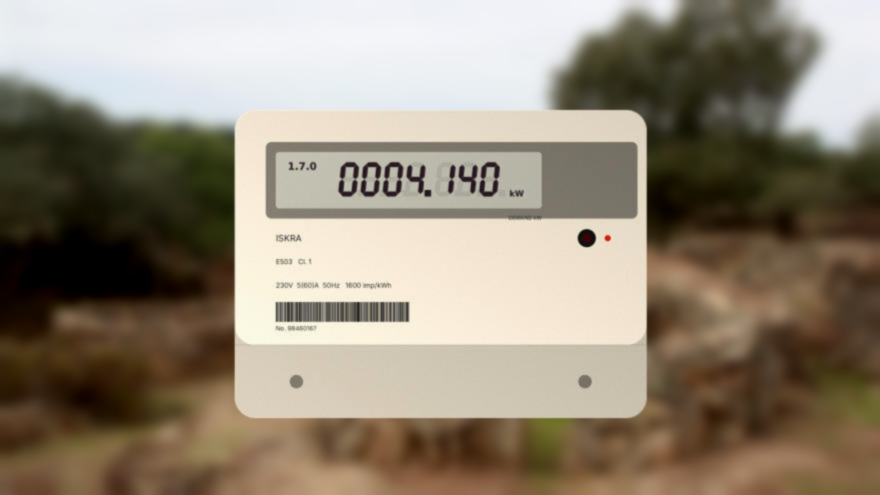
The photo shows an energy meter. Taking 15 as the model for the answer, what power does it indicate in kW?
4.140
